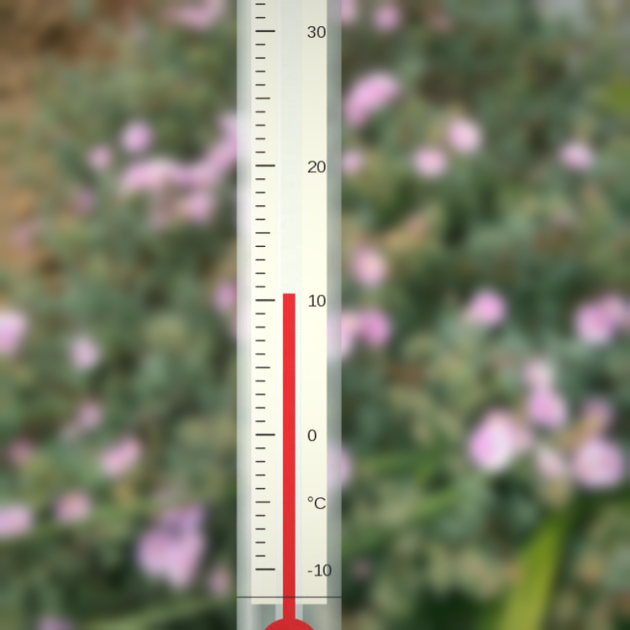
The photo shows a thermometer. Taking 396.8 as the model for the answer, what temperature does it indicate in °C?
10.5
